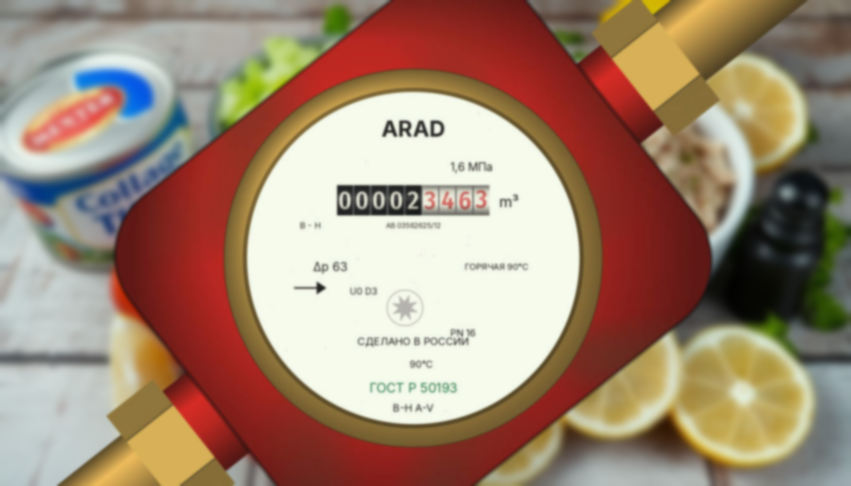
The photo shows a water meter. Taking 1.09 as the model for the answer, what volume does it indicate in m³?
2.3463
